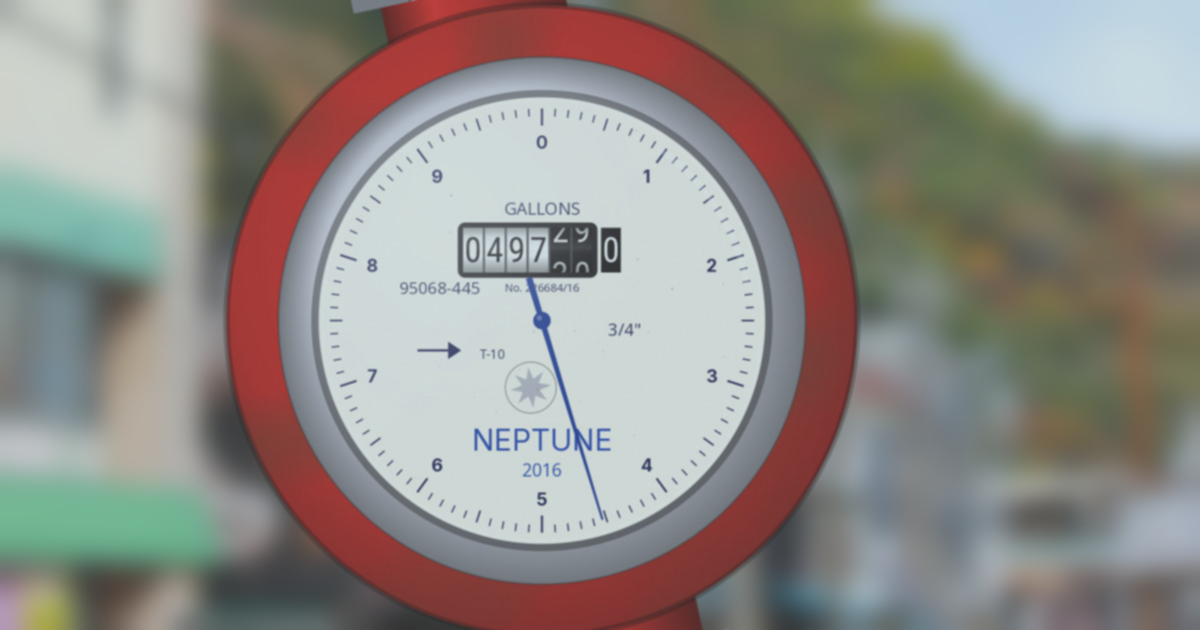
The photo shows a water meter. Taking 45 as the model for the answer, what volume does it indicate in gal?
497294.5
